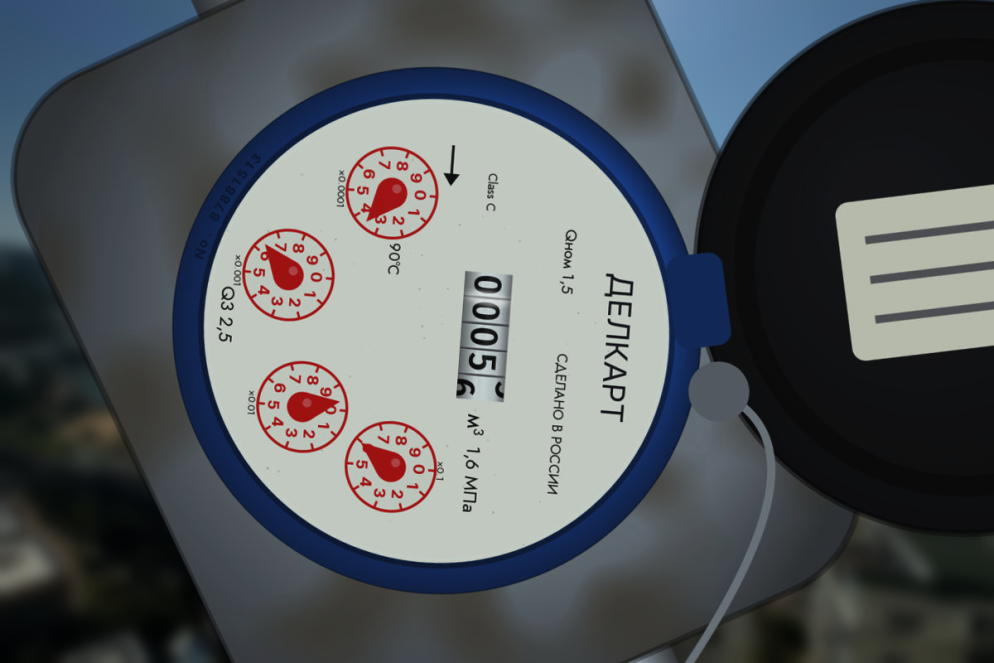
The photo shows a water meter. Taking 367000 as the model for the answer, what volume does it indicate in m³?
55.5963
